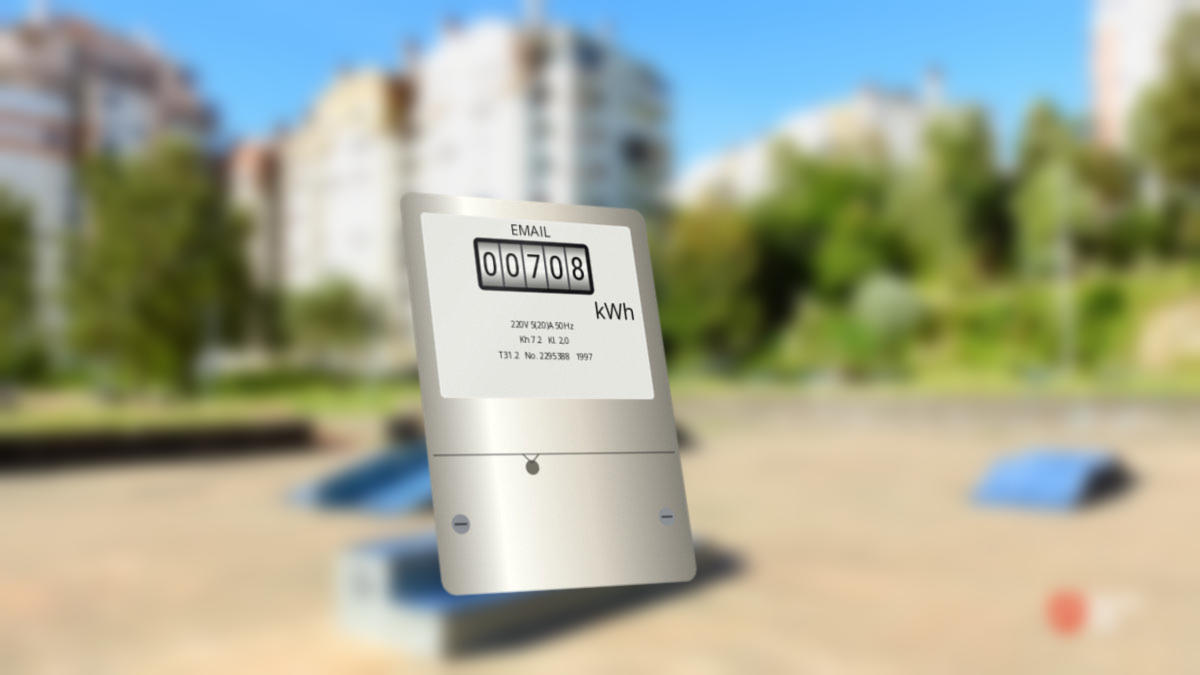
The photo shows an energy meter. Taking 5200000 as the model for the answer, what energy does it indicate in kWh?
708
